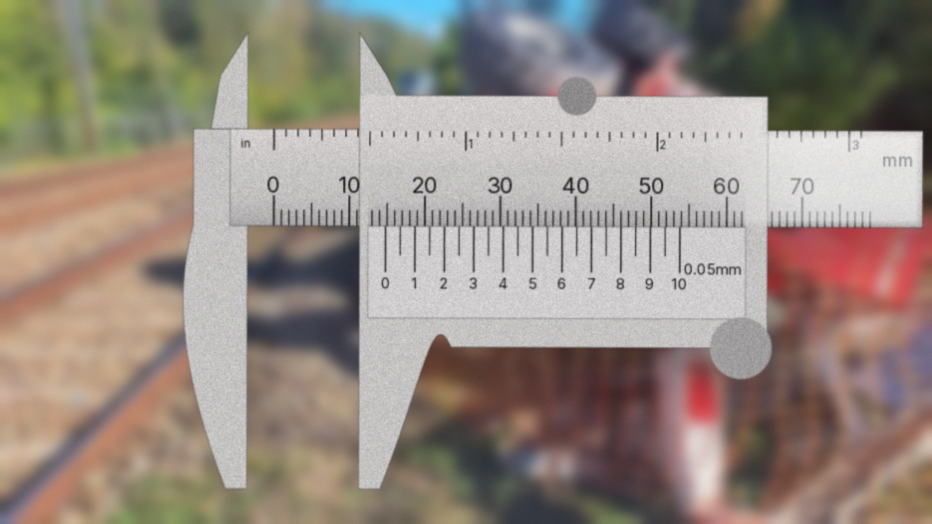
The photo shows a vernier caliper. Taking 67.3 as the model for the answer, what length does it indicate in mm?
14.8
